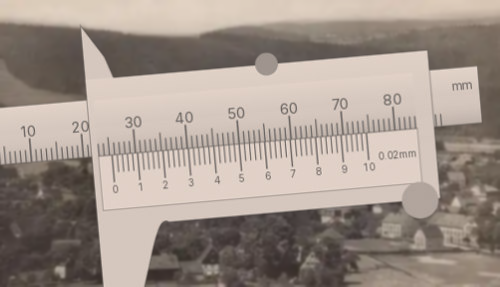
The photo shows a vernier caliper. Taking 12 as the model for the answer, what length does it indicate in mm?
25.5
